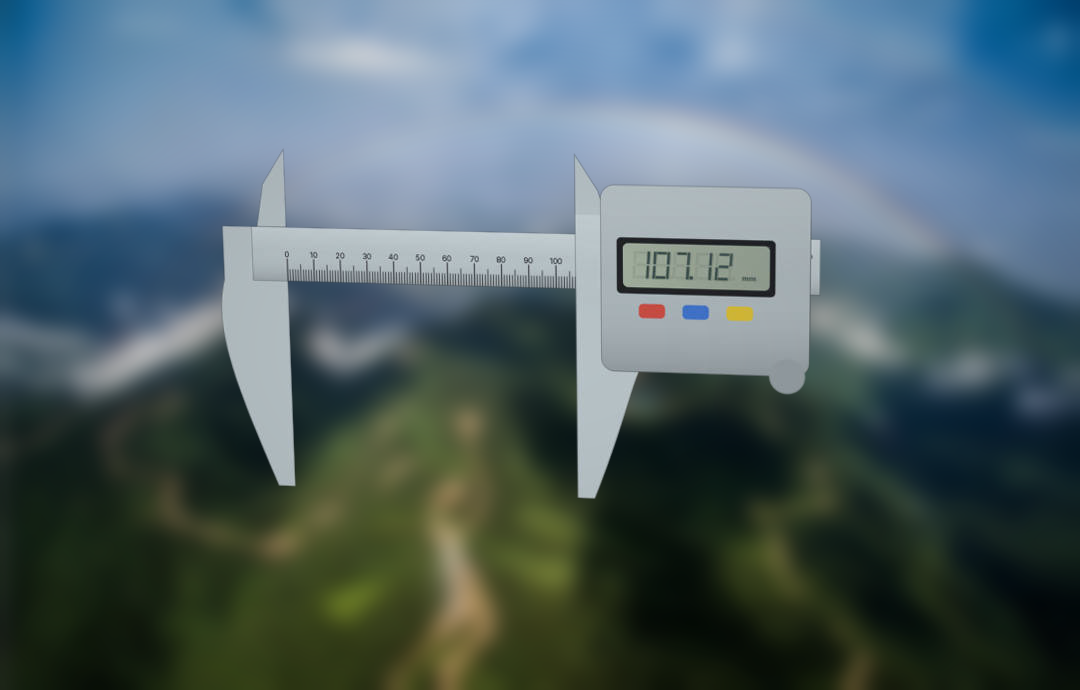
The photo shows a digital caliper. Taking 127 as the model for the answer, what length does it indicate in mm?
107.12
